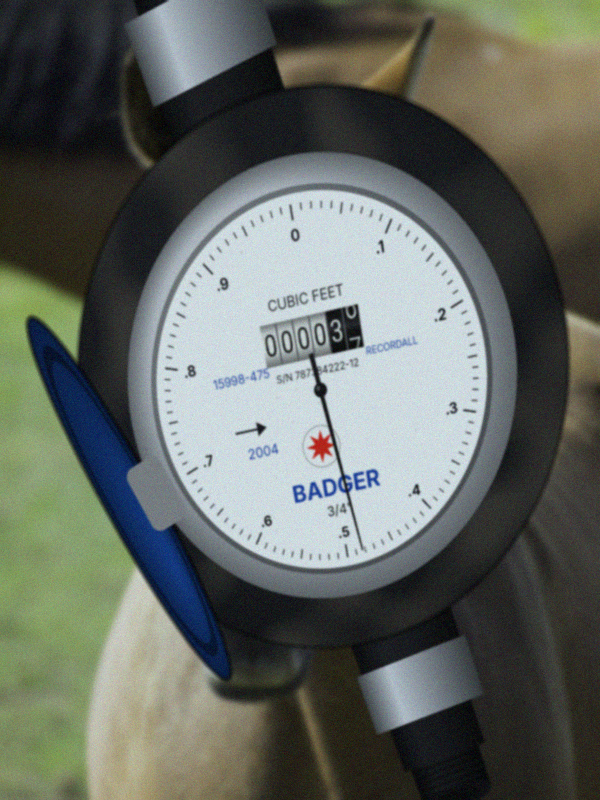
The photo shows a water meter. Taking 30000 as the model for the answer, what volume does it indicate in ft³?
36.48
